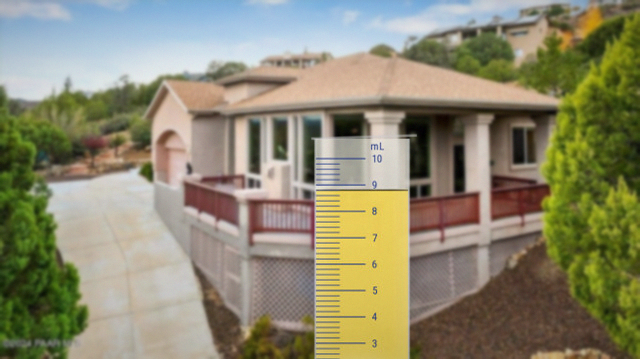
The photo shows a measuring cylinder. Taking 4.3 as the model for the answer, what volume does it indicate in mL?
8.8
